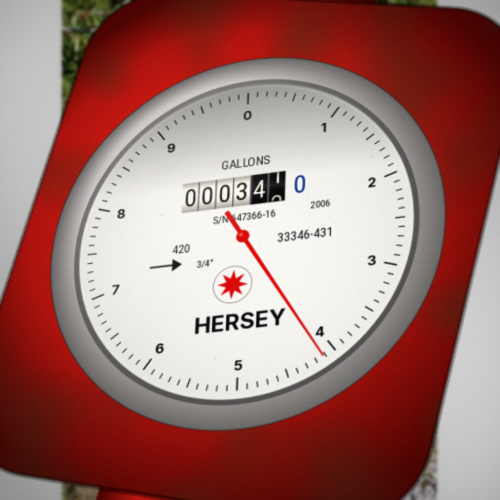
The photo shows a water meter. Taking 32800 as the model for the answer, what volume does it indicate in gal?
3414.1
